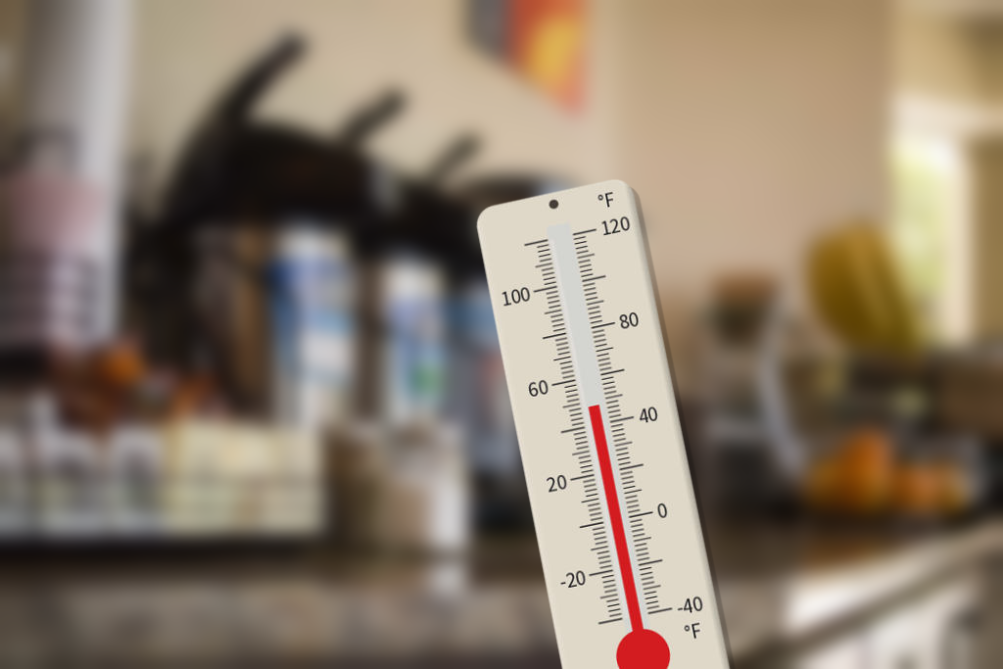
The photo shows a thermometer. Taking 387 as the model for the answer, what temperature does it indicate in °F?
48
